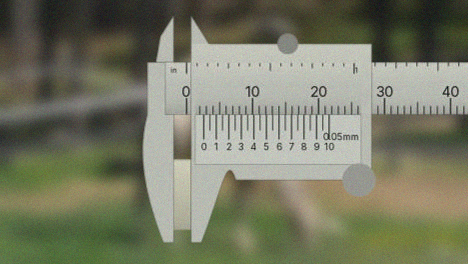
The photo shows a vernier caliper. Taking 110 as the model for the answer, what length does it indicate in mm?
2.6
